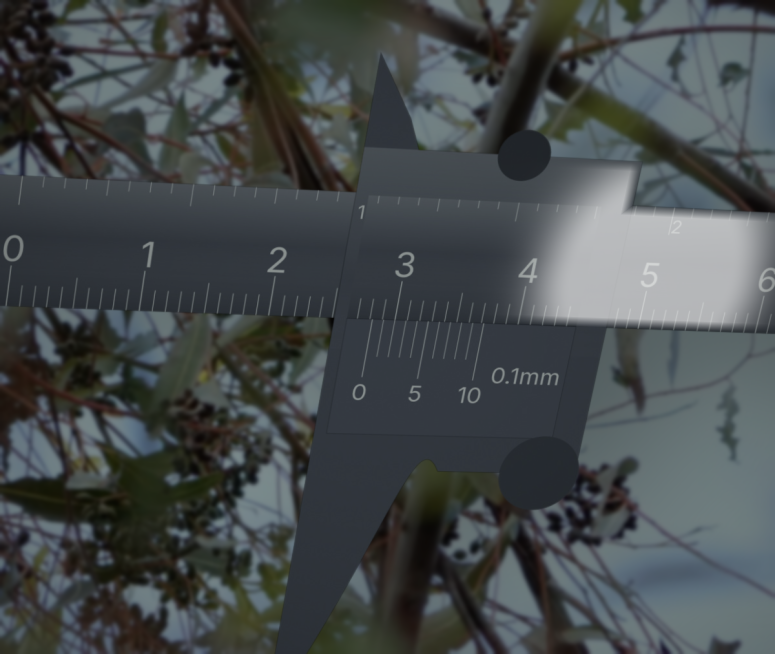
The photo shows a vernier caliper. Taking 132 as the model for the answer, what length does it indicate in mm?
28.2
